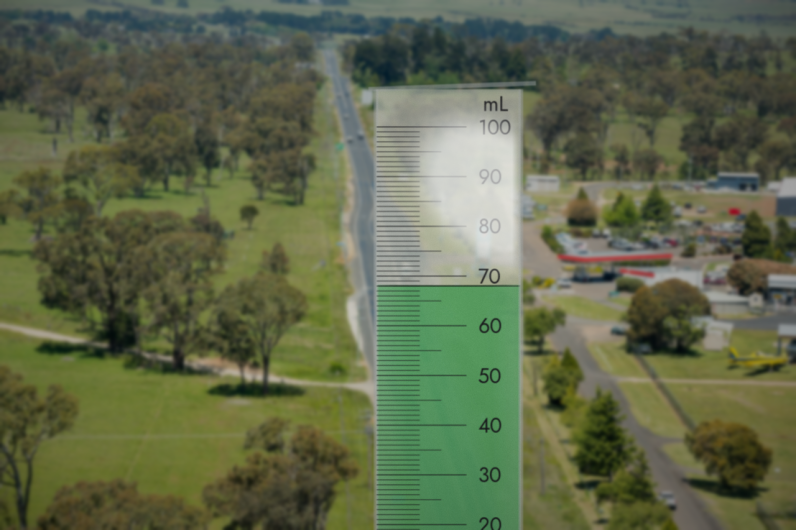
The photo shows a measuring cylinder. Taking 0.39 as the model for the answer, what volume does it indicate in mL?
68
